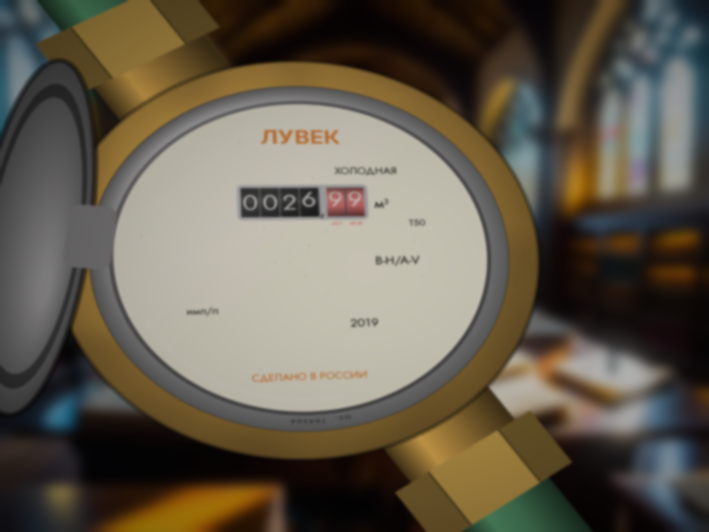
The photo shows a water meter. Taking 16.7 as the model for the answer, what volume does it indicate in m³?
26.99
